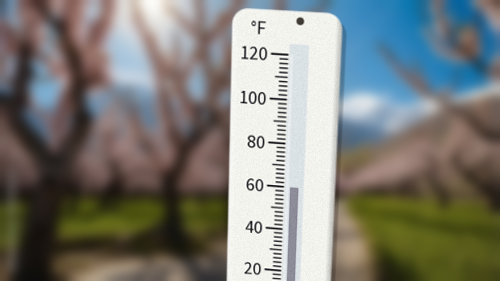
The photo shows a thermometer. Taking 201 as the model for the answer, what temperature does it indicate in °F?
60
